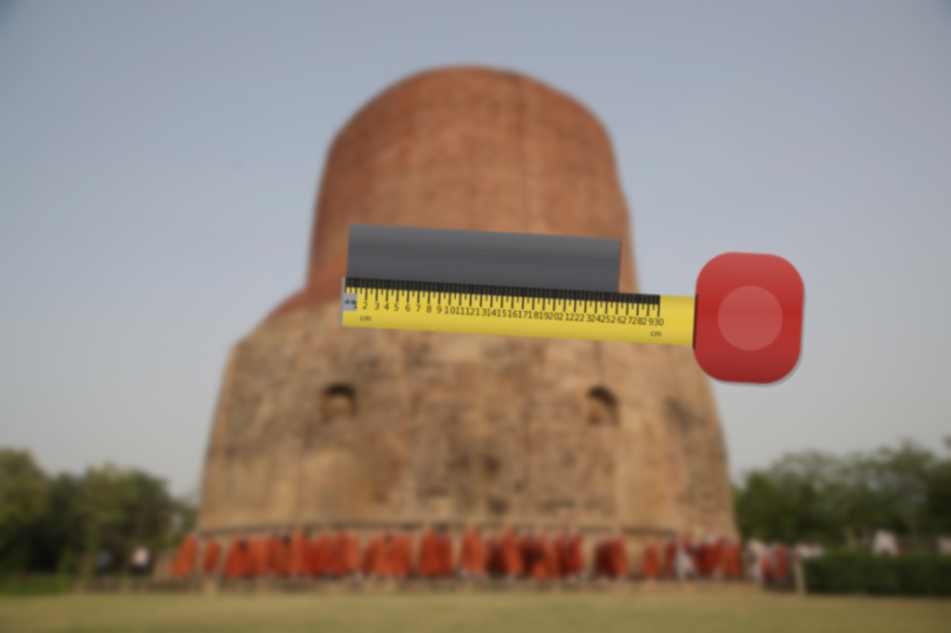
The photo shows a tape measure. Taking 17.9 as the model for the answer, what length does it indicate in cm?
26
